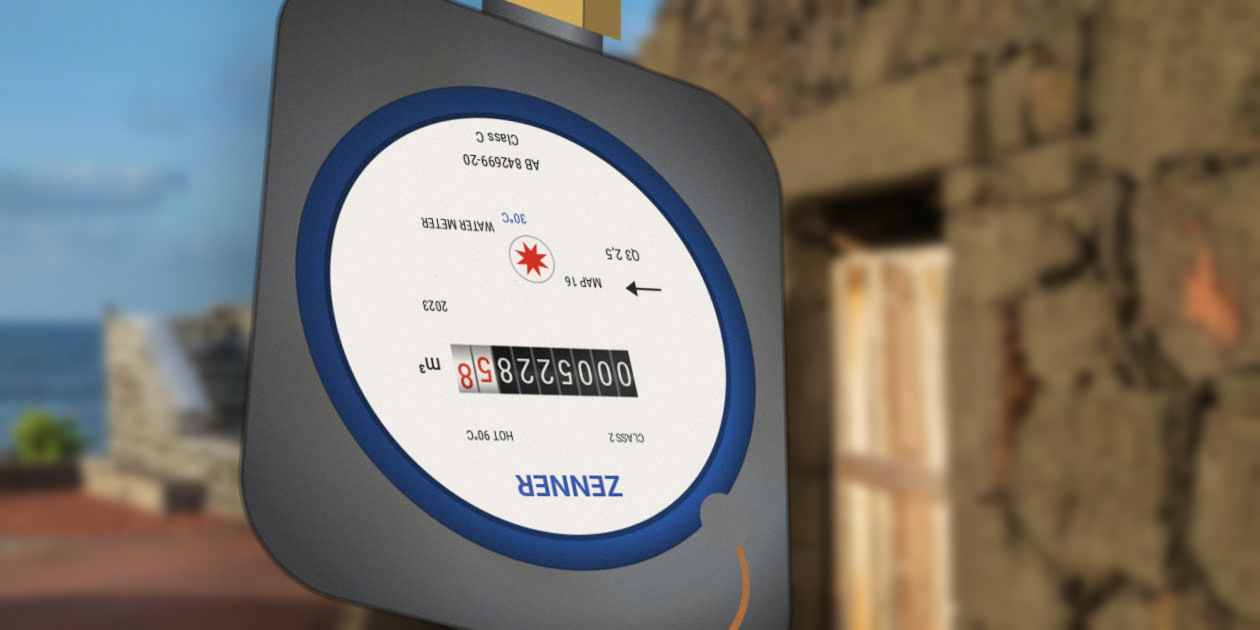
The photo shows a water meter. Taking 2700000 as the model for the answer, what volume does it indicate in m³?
5228.58
